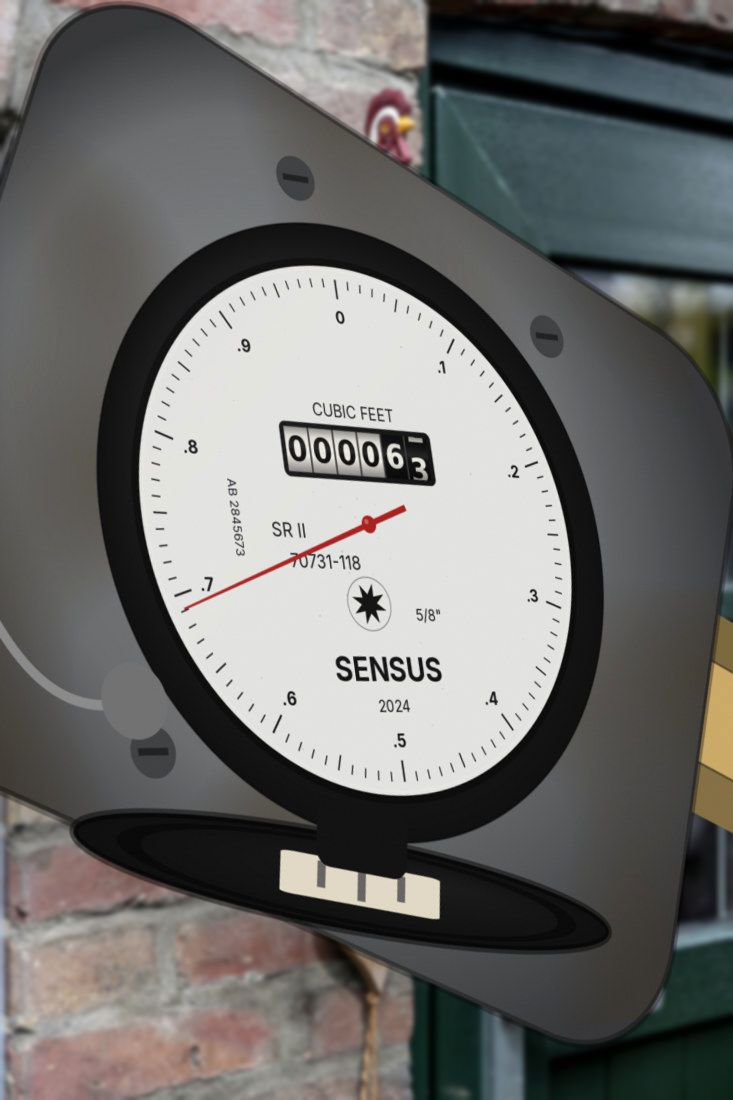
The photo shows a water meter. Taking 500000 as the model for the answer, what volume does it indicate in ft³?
62.69
